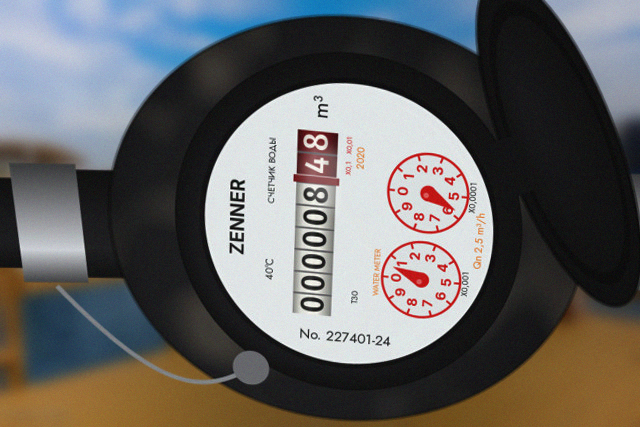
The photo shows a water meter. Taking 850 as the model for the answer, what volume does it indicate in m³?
8.4805
